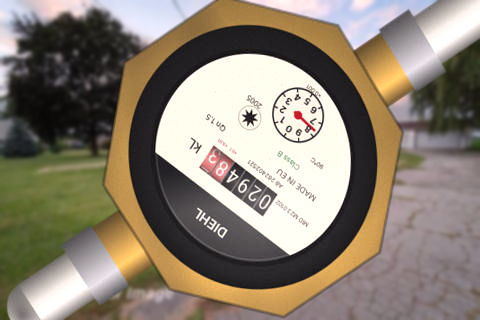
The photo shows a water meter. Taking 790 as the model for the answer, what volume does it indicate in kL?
294.827
